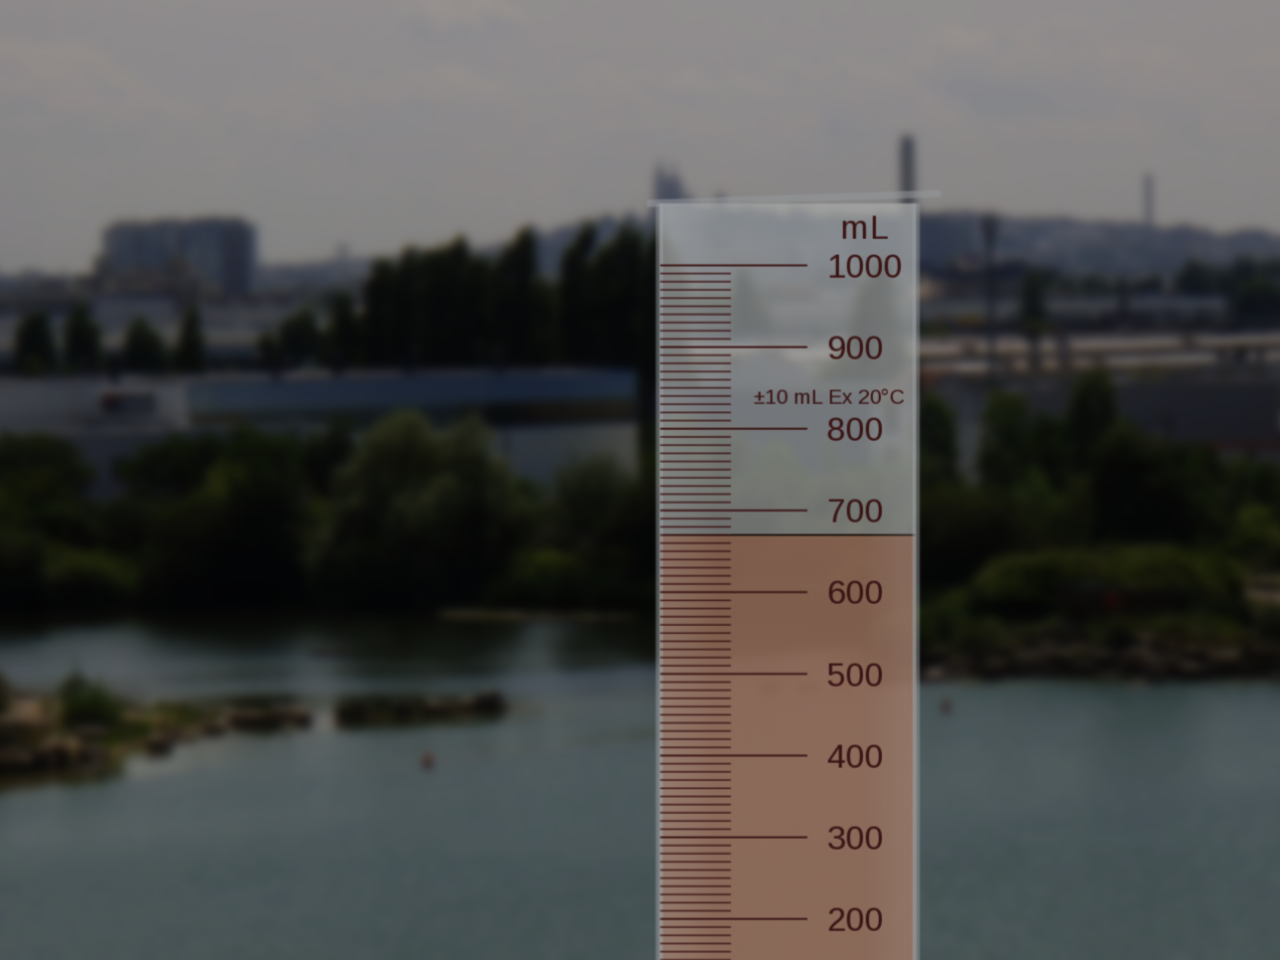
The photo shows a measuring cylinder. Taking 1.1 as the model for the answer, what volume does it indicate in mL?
670
